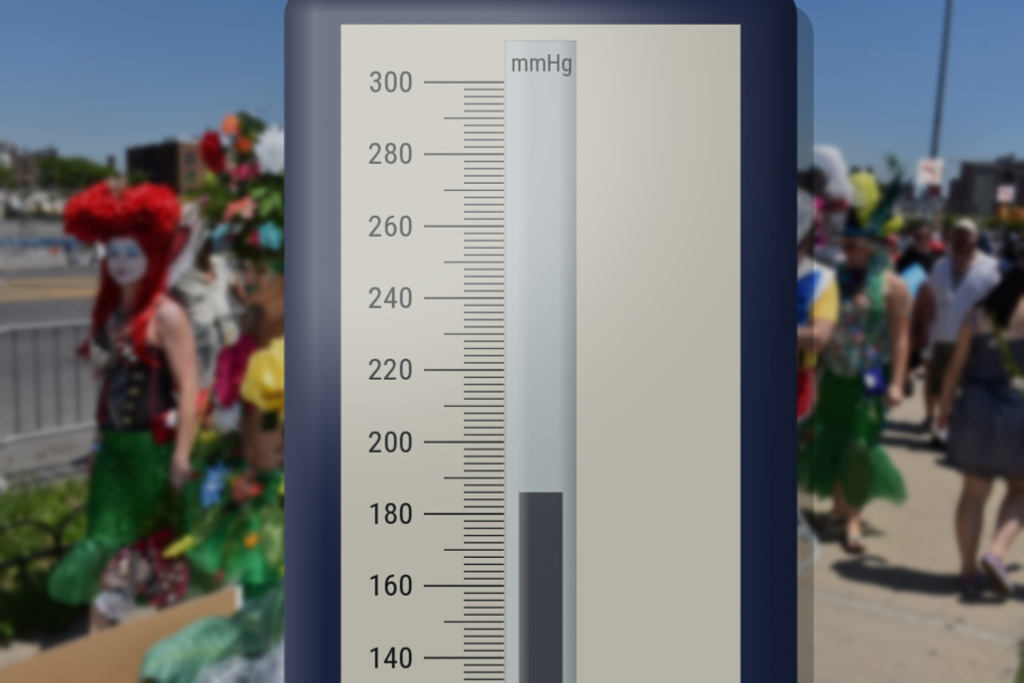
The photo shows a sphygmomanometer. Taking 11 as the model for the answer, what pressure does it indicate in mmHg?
186
